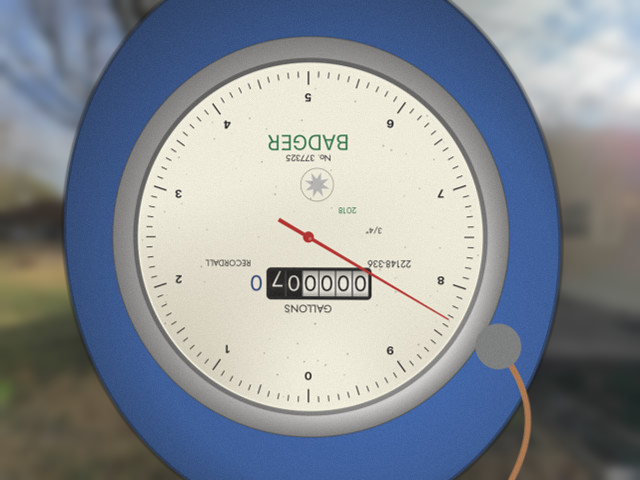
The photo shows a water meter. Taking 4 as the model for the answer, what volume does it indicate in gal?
68.3
